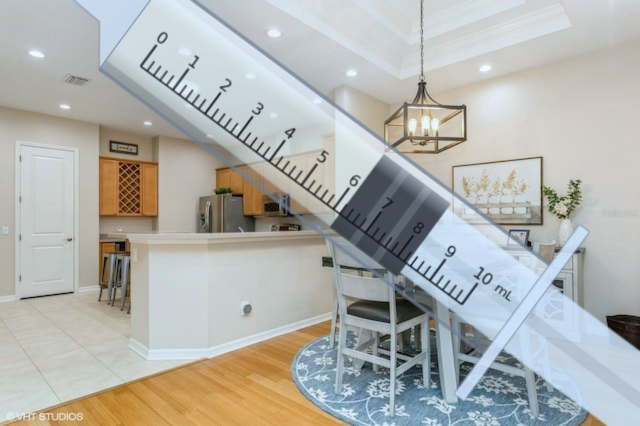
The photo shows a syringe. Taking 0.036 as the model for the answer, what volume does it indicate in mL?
6.2
